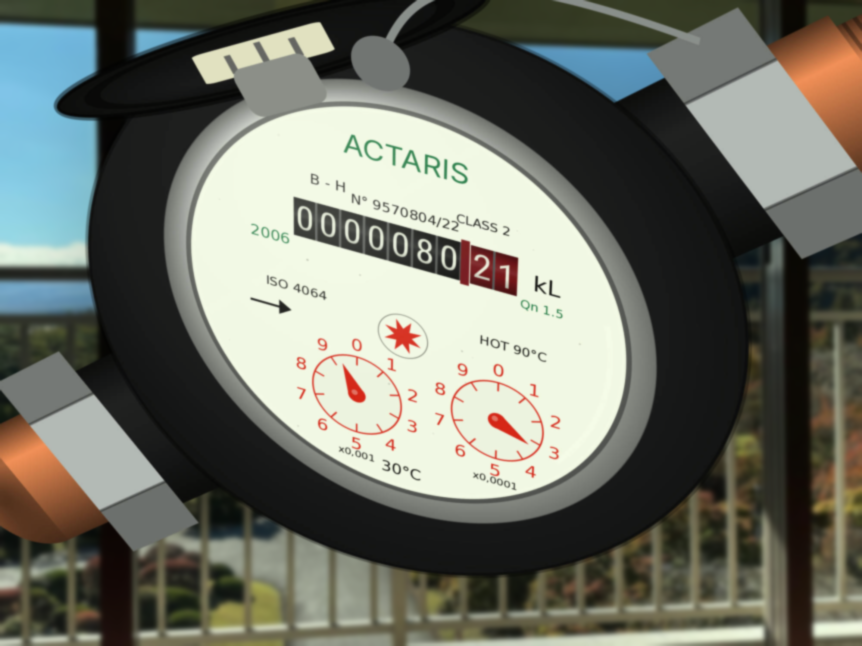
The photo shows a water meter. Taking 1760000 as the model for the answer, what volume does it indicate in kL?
80.2093
